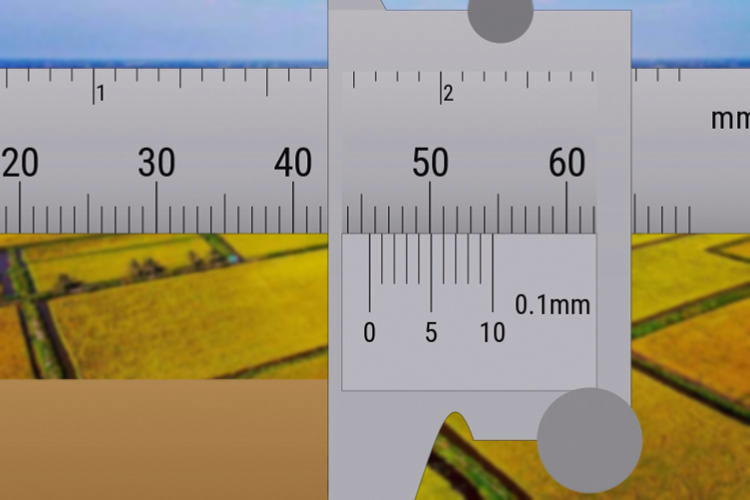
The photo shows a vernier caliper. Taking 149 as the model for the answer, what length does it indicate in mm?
45.6
